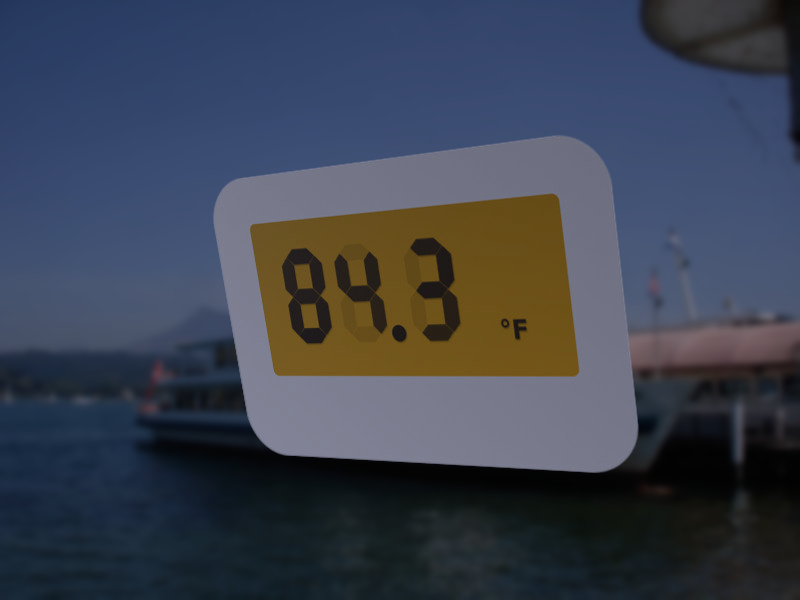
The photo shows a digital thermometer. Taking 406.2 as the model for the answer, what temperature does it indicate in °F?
84.3
